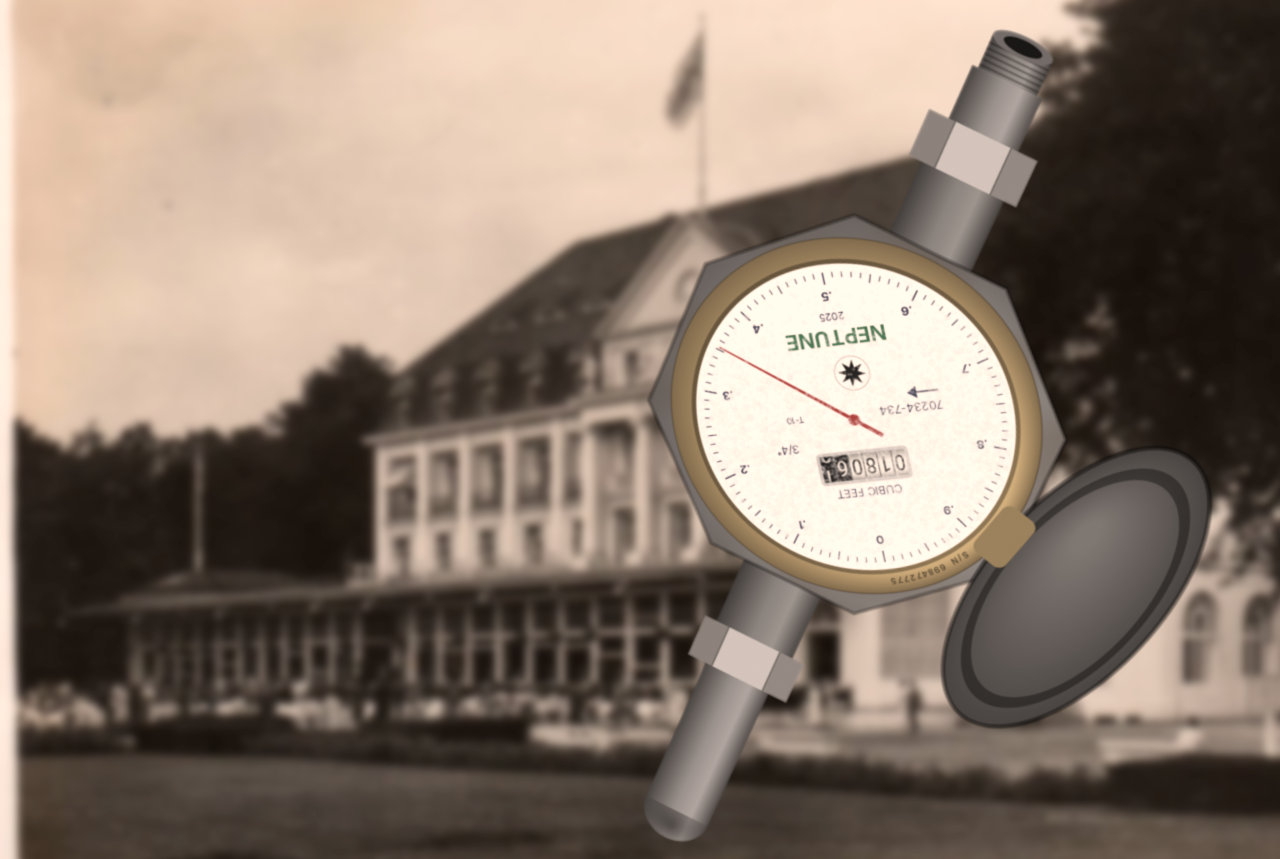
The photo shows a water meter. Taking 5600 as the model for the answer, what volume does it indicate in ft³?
18061.35
